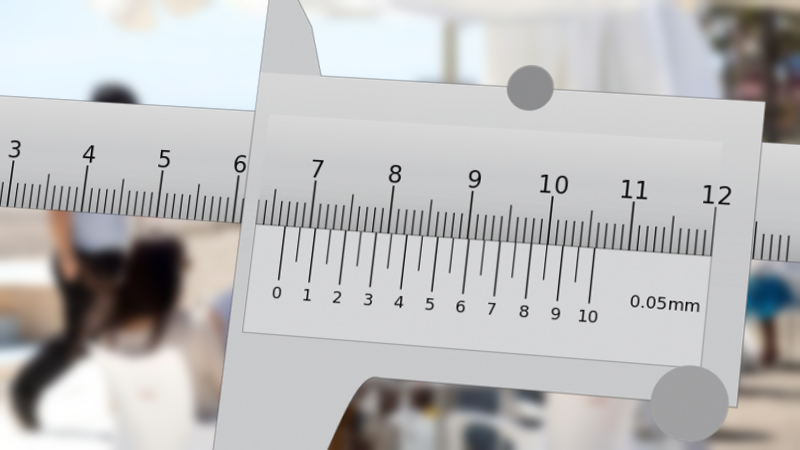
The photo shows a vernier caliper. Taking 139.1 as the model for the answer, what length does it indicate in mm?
66.8
